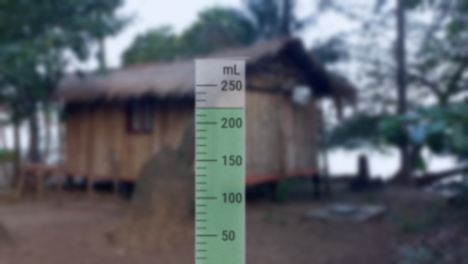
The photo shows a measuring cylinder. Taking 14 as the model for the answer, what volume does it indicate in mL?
220
